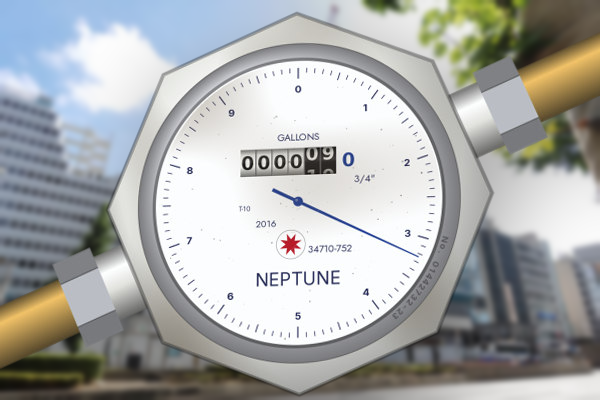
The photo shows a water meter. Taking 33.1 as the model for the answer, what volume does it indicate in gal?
93.2
